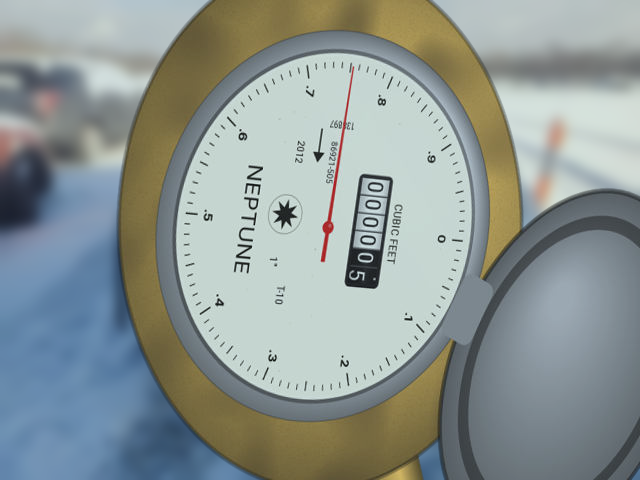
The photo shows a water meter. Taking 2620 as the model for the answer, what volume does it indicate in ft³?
4.75
